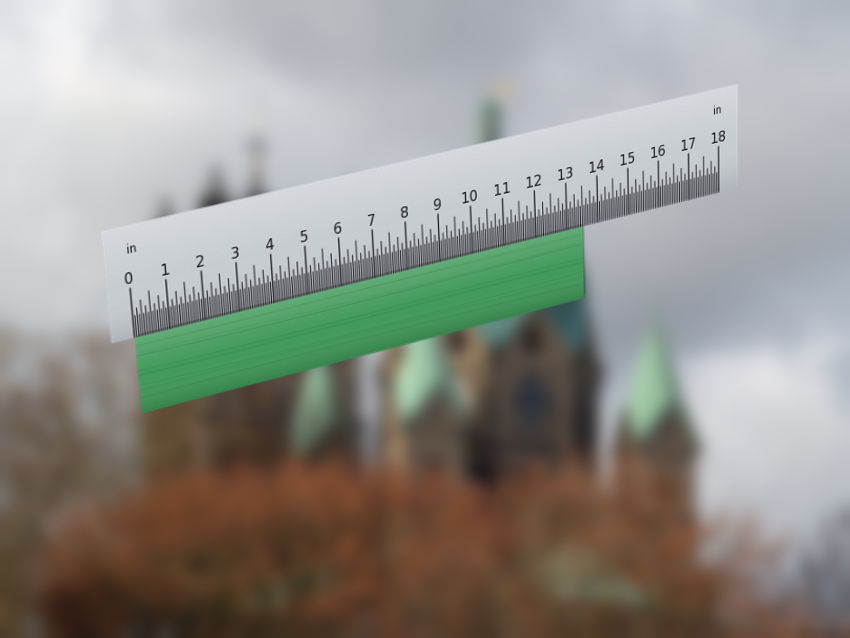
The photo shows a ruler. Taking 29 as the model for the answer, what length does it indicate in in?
13.5
